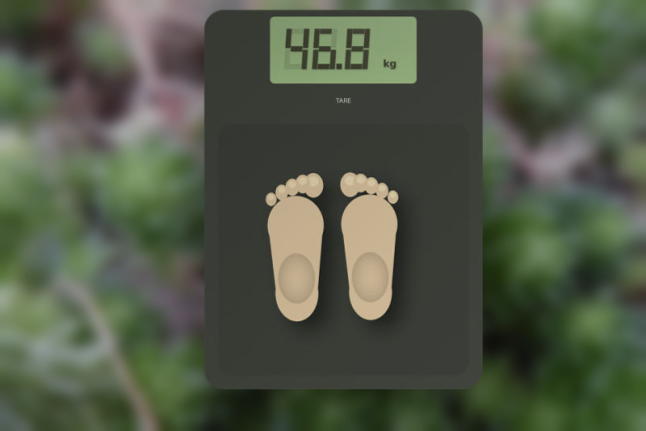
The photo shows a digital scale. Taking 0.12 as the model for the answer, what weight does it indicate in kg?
46.8
